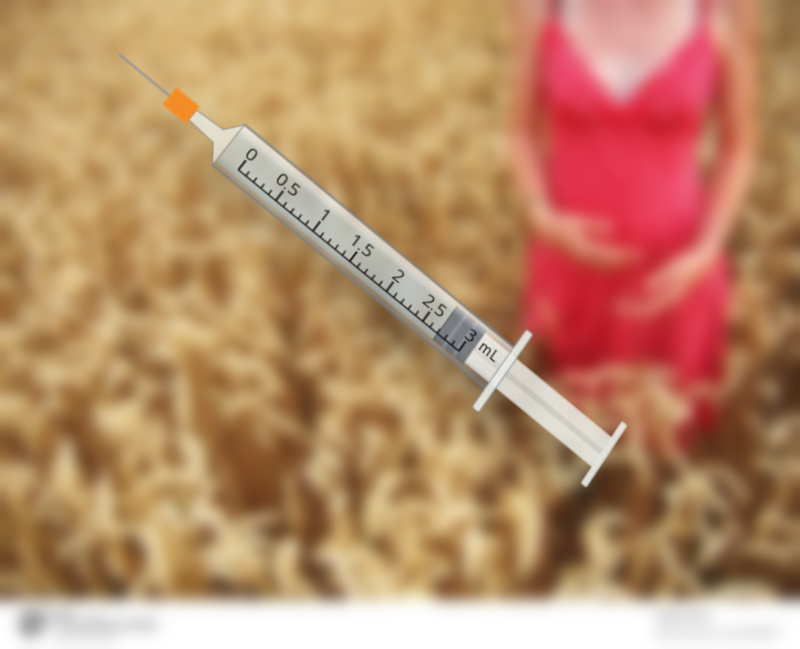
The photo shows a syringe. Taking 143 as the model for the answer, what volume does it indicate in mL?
2.7
